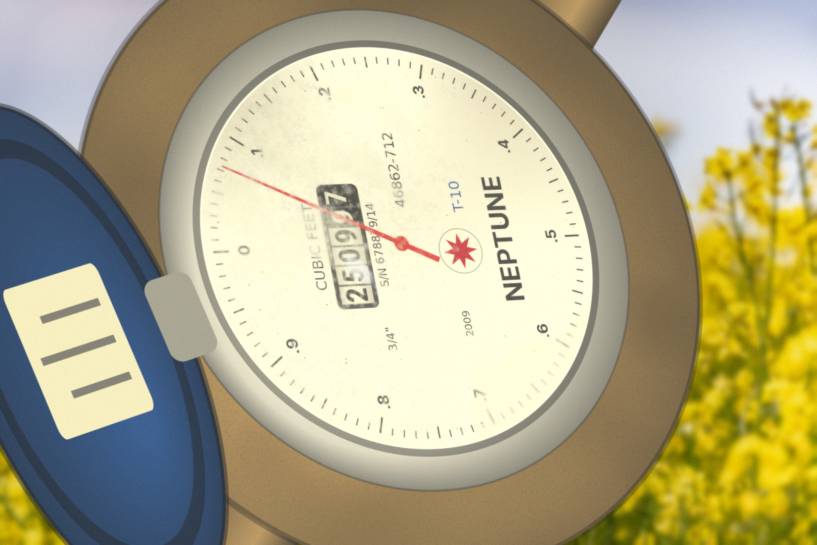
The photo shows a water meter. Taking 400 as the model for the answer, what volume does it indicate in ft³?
250997.07
